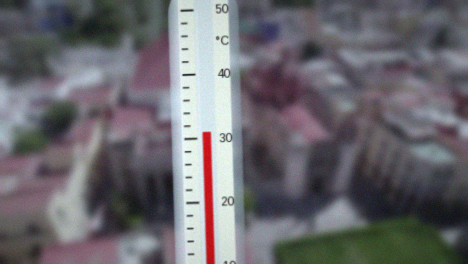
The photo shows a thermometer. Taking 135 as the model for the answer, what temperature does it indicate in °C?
31
